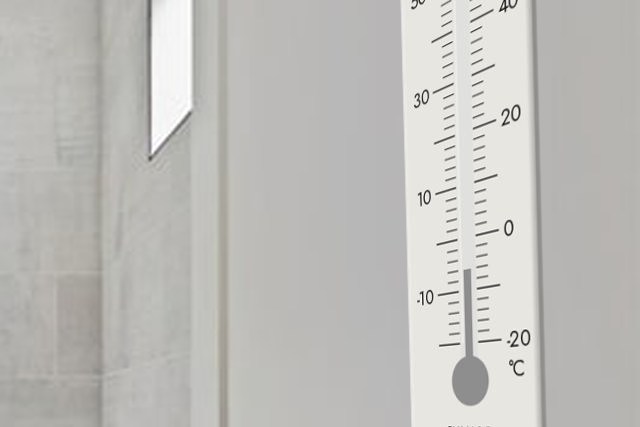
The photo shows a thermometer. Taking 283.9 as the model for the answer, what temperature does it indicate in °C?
-6
